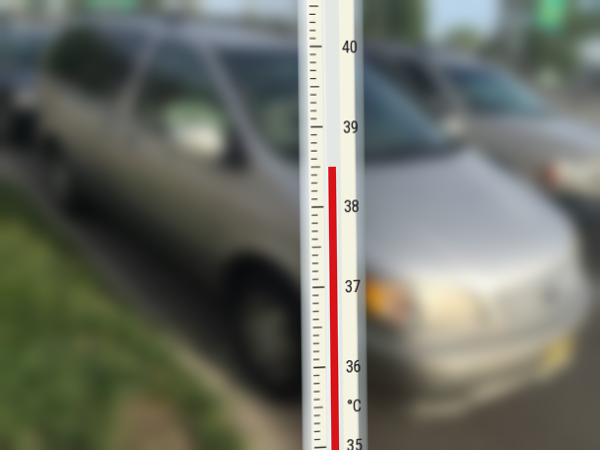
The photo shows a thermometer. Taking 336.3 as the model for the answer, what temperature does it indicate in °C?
38.5
